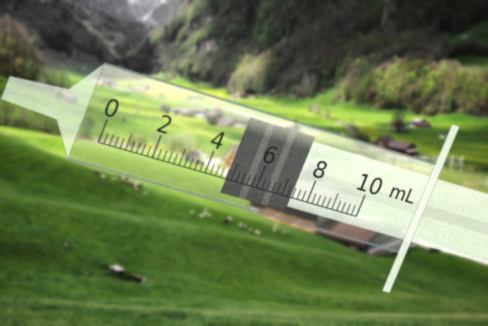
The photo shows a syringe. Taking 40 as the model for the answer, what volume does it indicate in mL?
4.8
